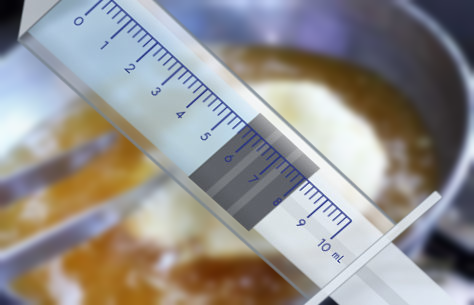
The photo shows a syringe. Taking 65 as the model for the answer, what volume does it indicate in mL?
5.6
